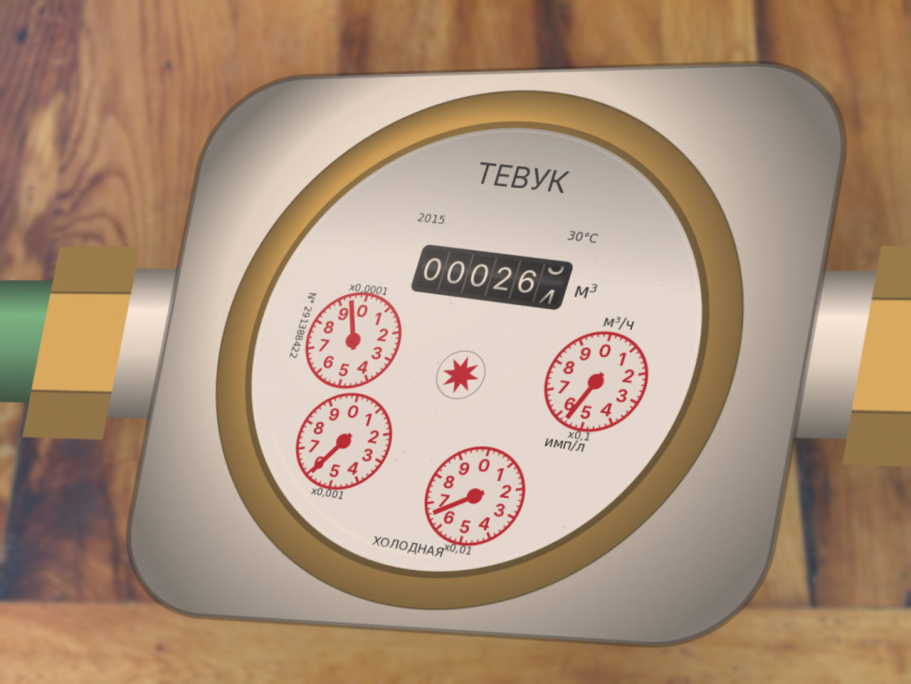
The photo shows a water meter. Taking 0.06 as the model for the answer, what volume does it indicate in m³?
263.5659
